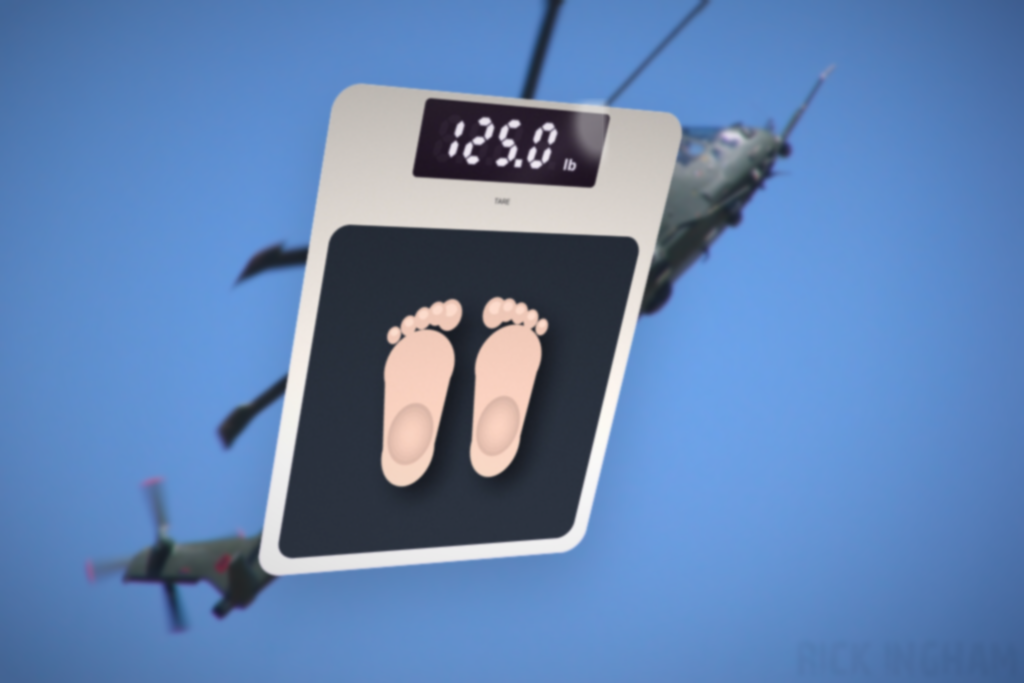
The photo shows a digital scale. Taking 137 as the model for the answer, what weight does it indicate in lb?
125.0
